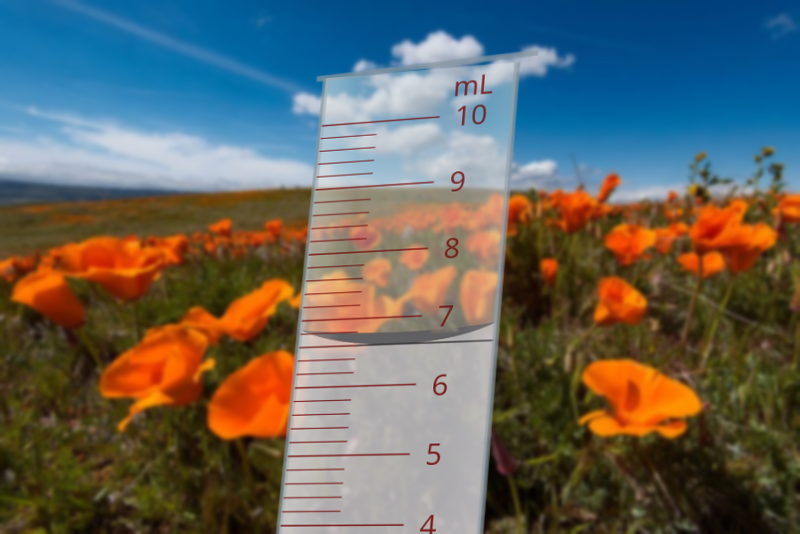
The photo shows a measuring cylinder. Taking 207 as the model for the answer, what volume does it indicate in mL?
6.6
